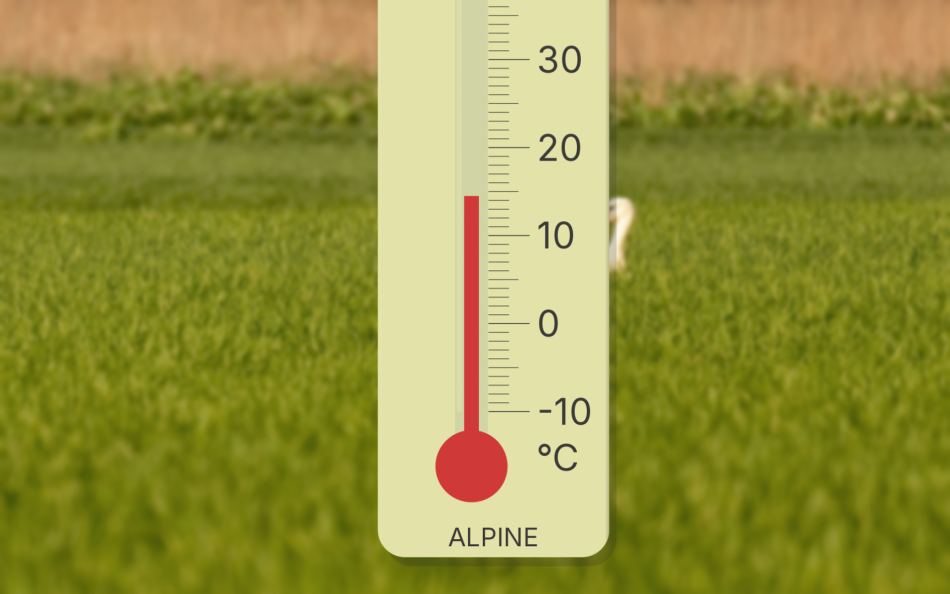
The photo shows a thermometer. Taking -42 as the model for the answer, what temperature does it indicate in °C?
14.5
